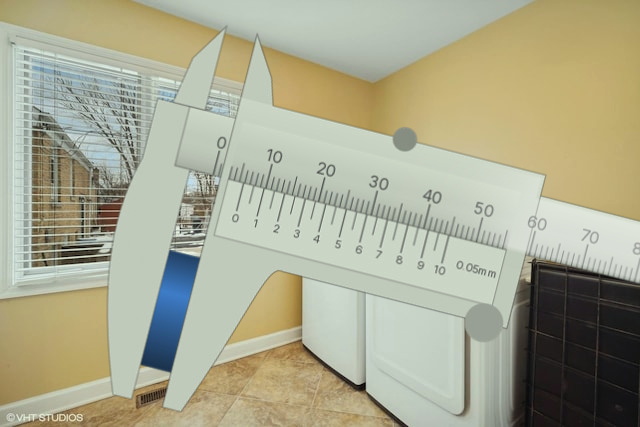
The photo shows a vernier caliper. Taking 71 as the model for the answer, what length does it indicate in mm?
5.8
